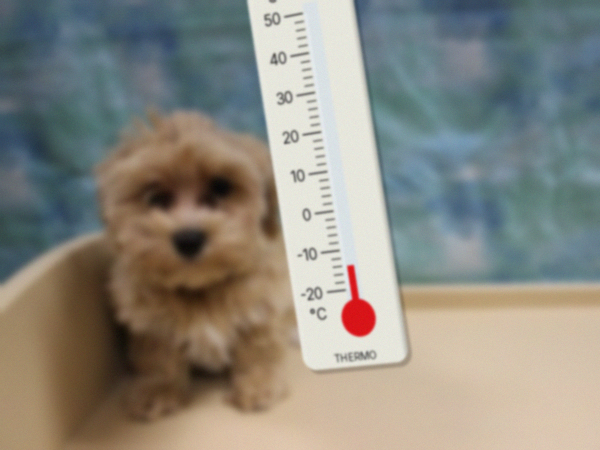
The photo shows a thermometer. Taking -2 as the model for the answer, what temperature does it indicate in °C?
-14
